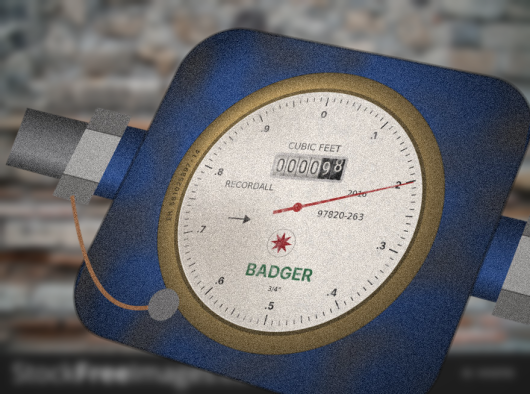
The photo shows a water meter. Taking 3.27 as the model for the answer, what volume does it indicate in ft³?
98.20
